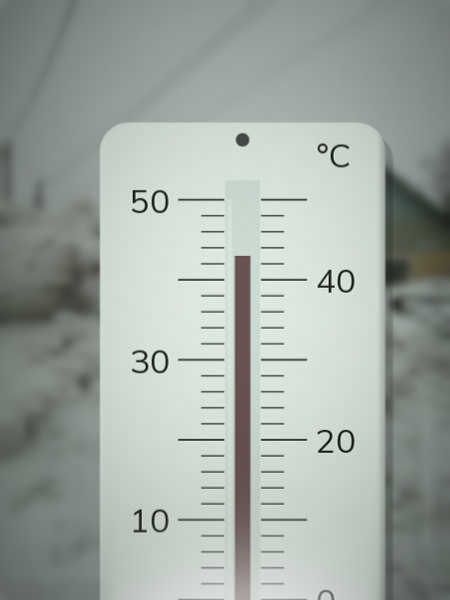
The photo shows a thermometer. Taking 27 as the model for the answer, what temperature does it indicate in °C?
43
